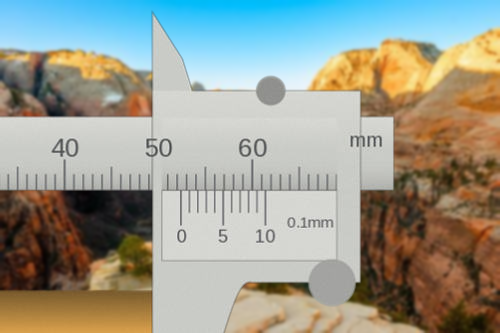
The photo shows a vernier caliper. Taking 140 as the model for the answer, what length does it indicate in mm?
52.4
